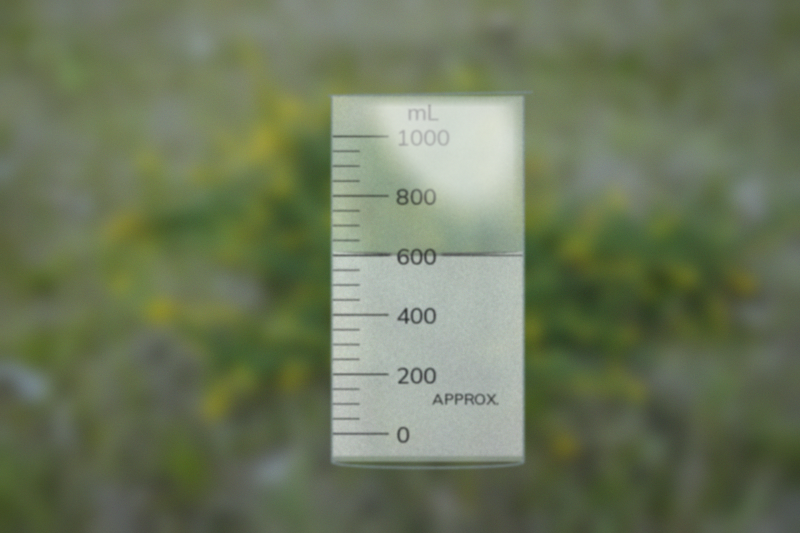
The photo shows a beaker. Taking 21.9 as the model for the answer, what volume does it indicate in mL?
600
